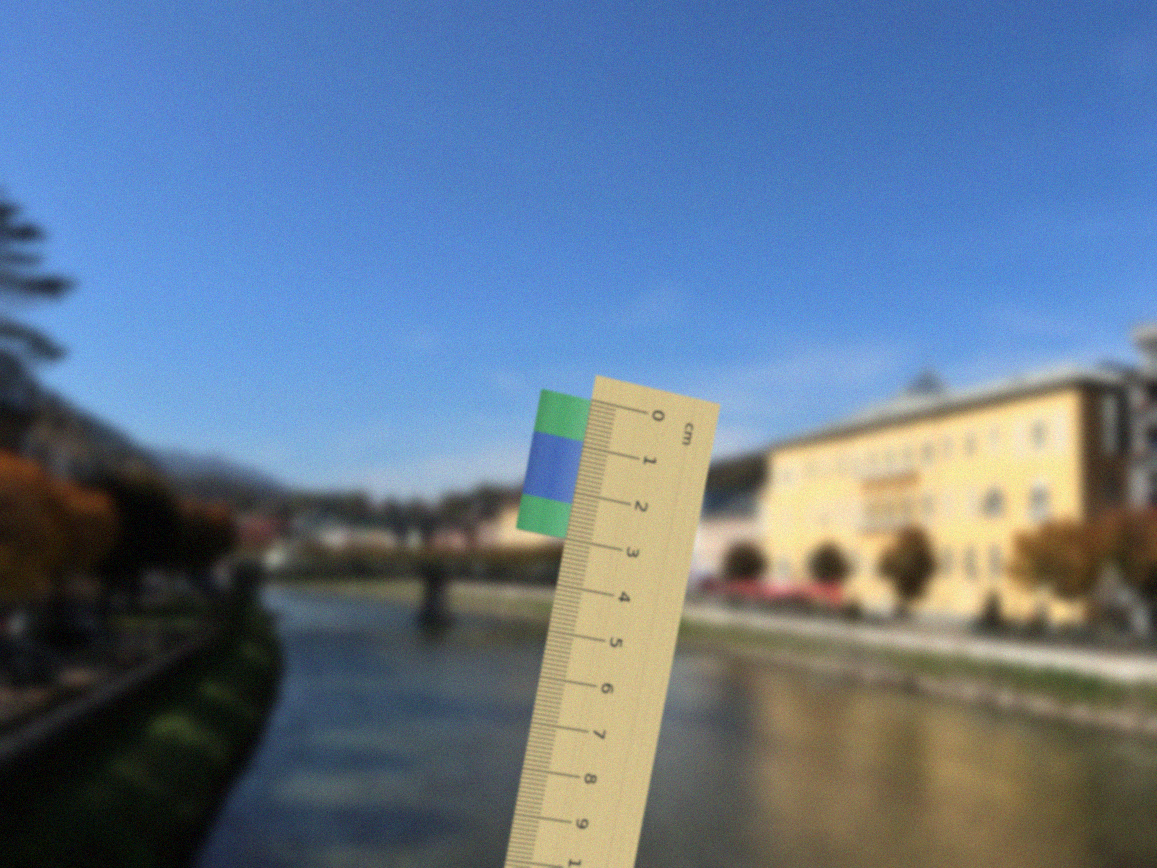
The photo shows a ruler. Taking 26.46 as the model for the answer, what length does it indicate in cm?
3
